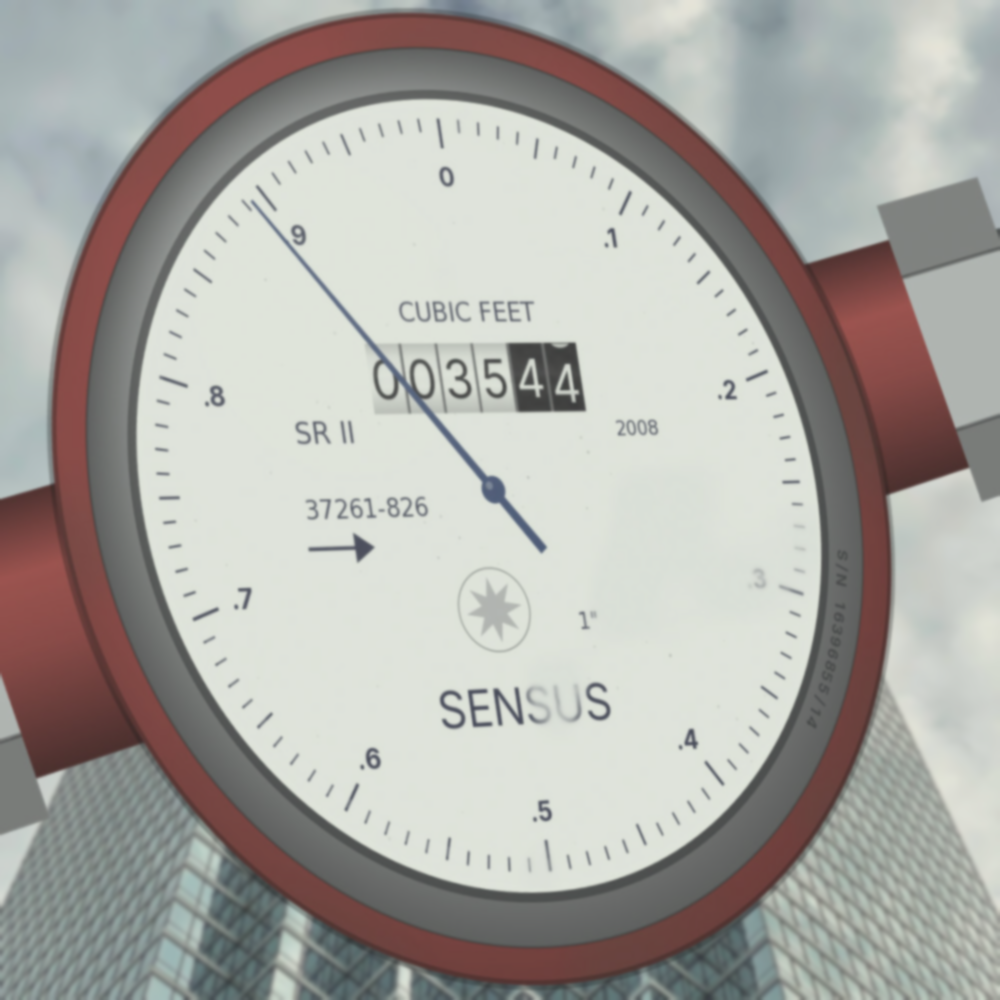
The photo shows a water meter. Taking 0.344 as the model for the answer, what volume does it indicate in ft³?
3543.89
